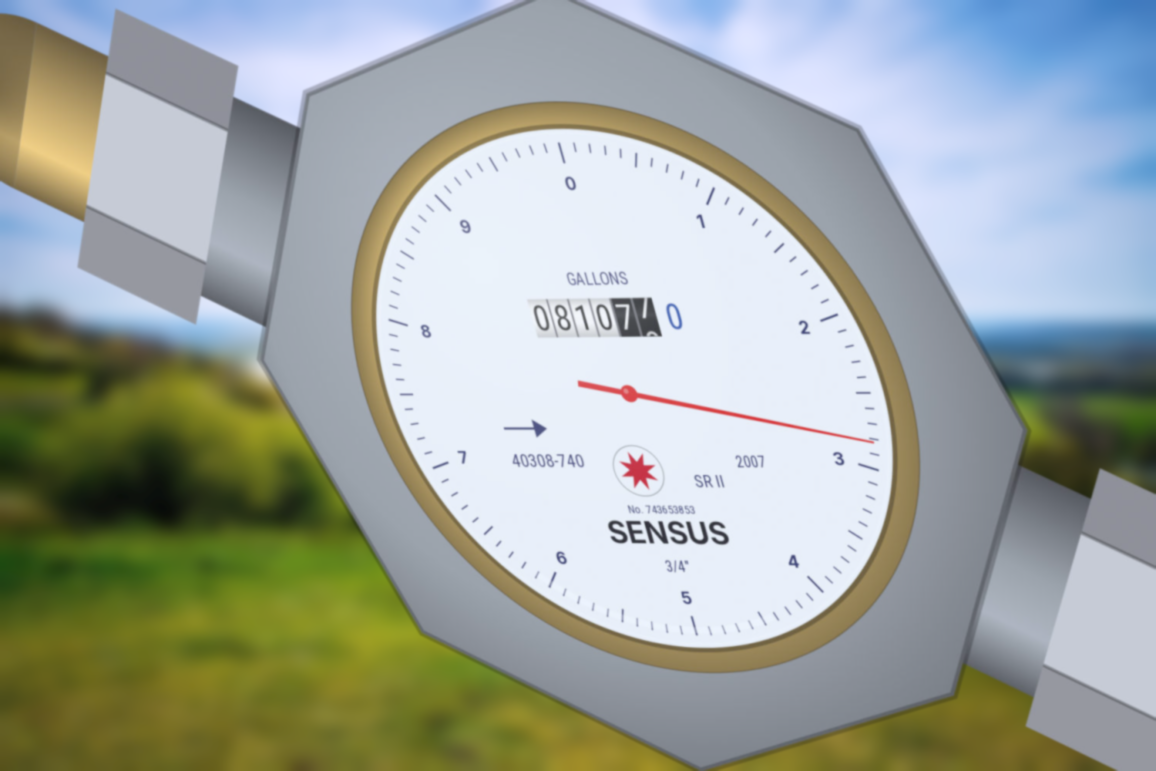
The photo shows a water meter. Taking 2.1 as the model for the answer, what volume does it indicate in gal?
810772.8
